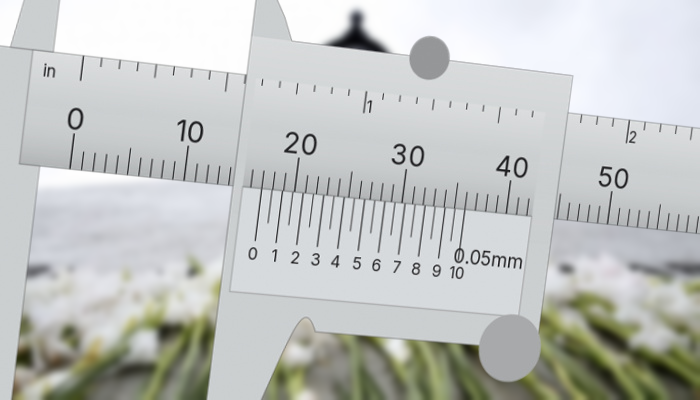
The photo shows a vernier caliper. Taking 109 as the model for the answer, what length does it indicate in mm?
17.0
